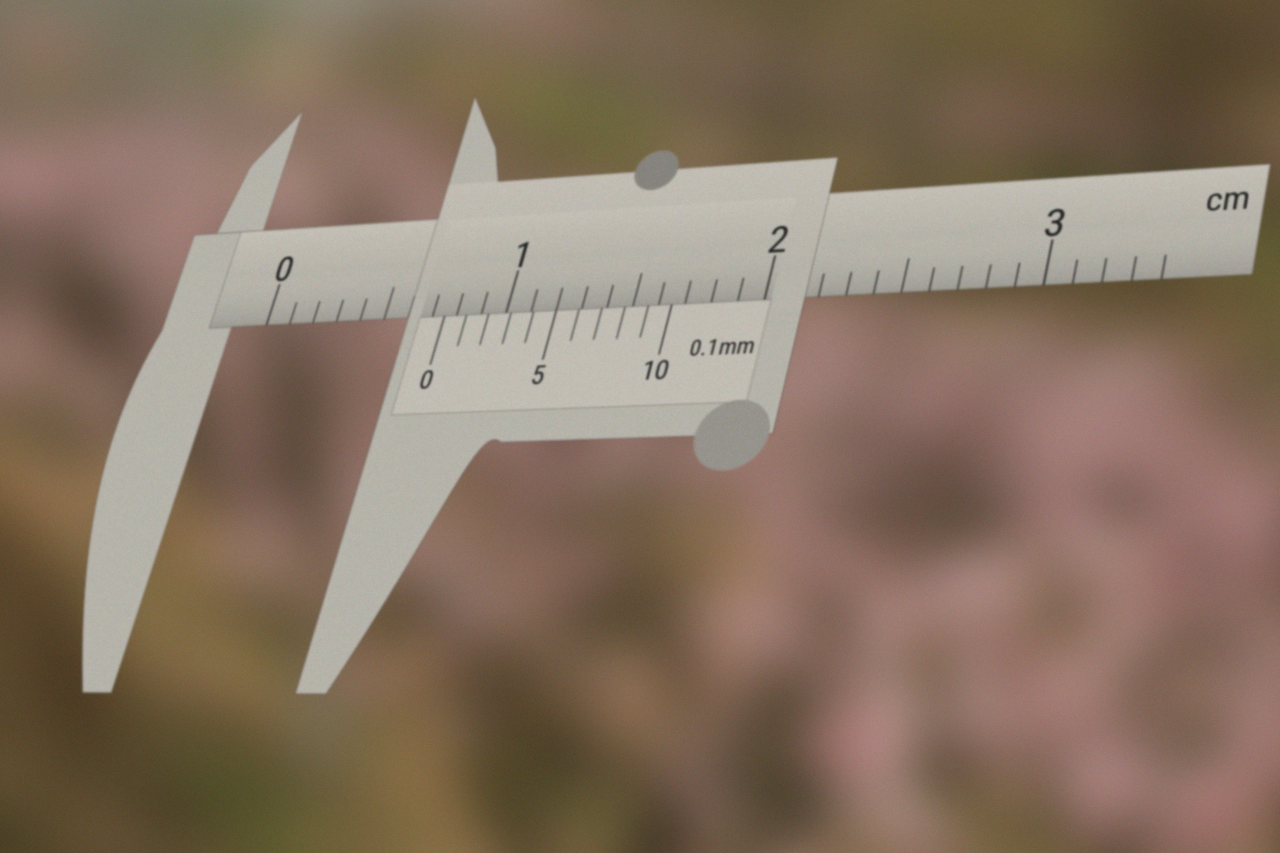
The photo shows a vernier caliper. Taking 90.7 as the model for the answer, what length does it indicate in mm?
7.5
